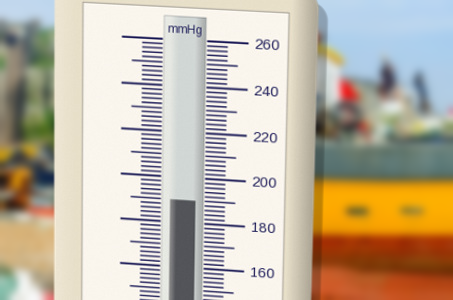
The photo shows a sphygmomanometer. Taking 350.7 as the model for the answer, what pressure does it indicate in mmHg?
190
